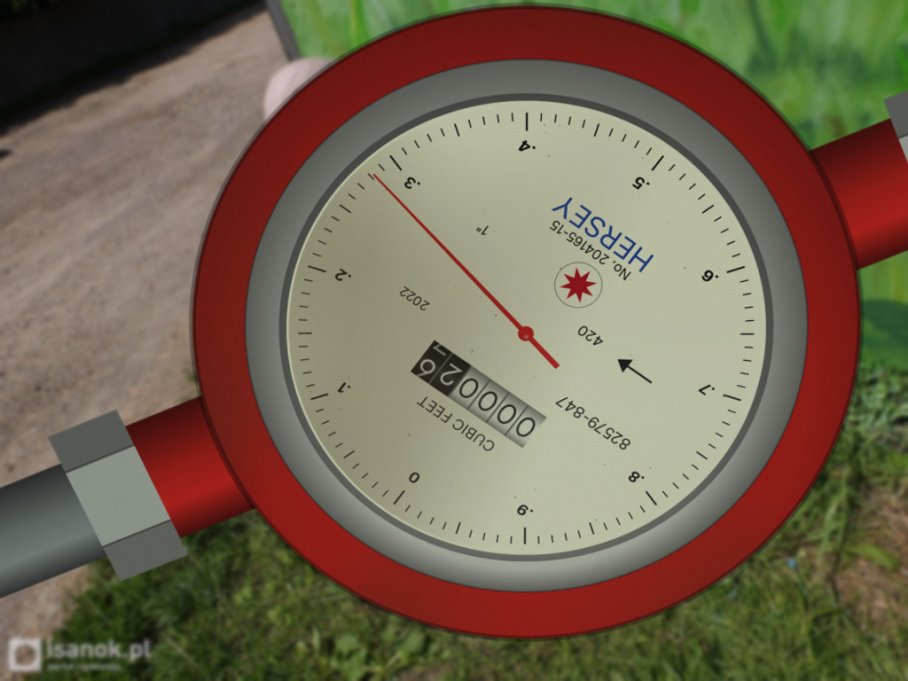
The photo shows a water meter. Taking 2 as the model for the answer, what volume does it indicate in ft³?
26.28
